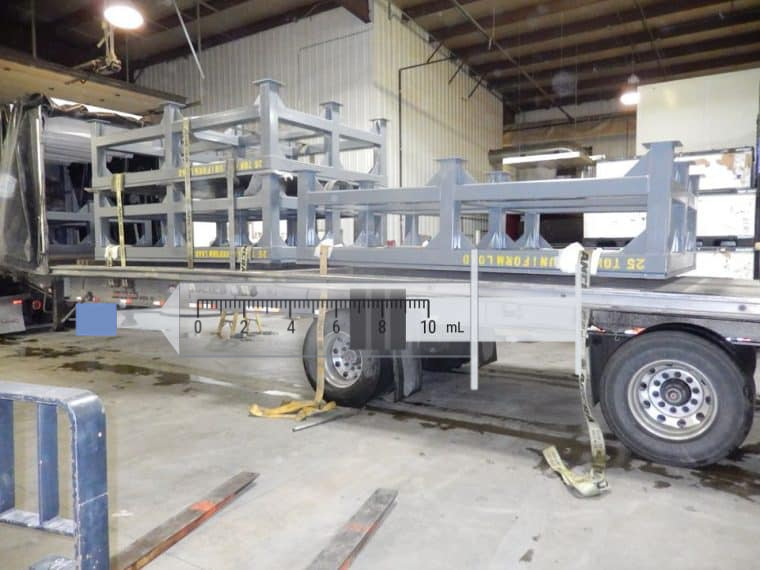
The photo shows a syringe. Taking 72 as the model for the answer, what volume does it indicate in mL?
6.6
